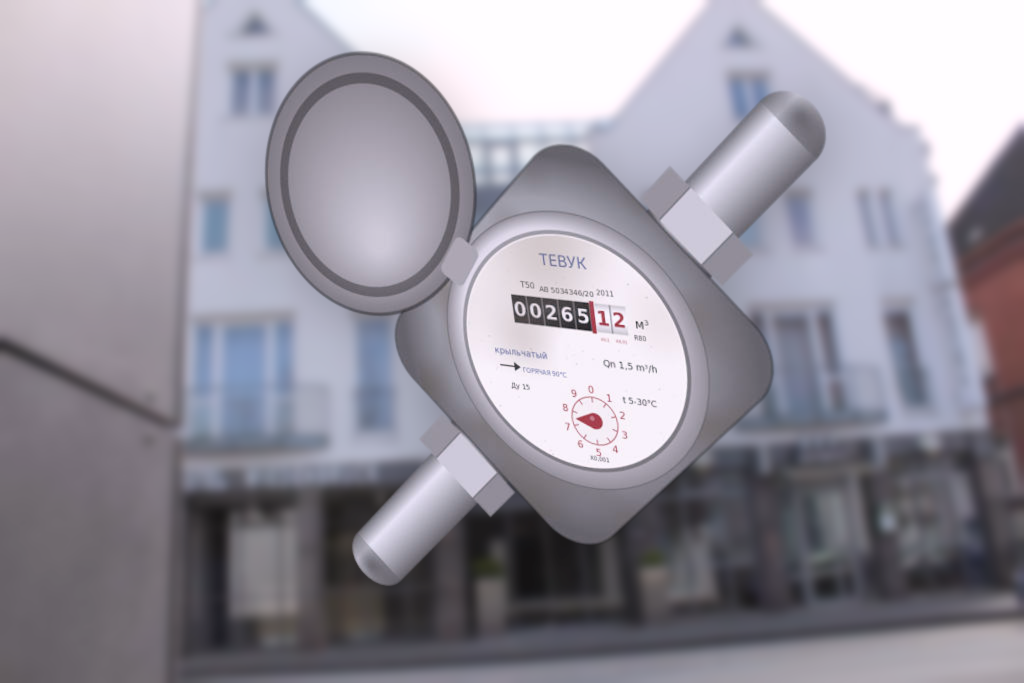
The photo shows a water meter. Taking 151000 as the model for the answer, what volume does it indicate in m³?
265.127
